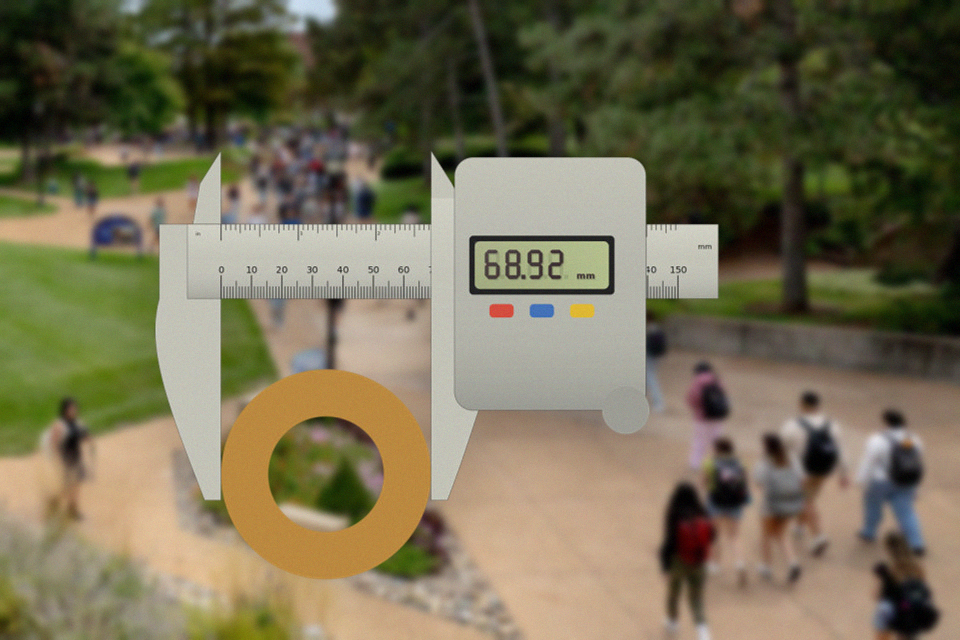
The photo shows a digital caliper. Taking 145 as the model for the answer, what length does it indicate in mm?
68.92
